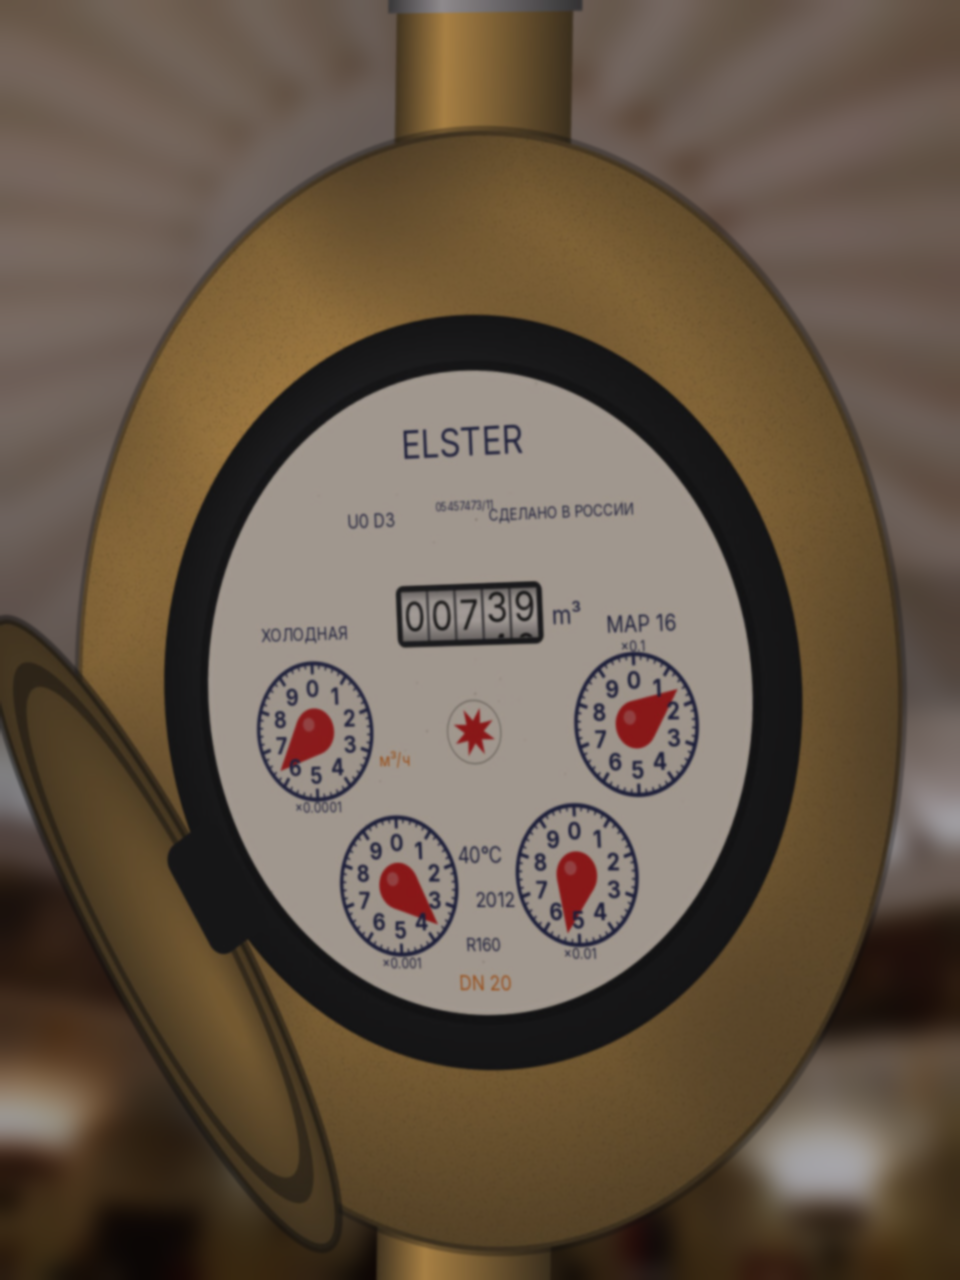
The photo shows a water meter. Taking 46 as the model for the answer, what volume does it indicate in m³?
739.1536
